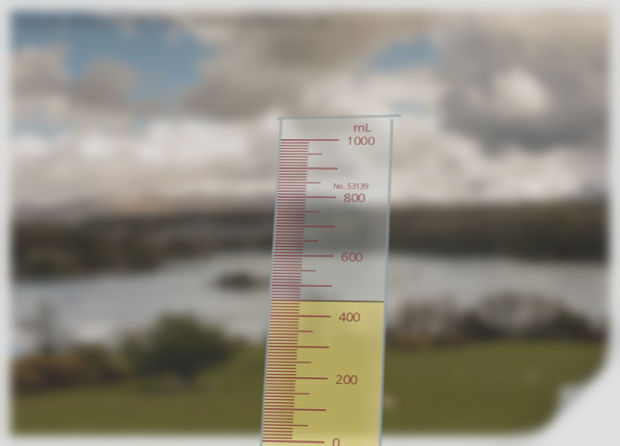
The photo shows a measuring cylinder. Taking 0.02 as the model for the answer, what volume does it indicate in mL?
450
